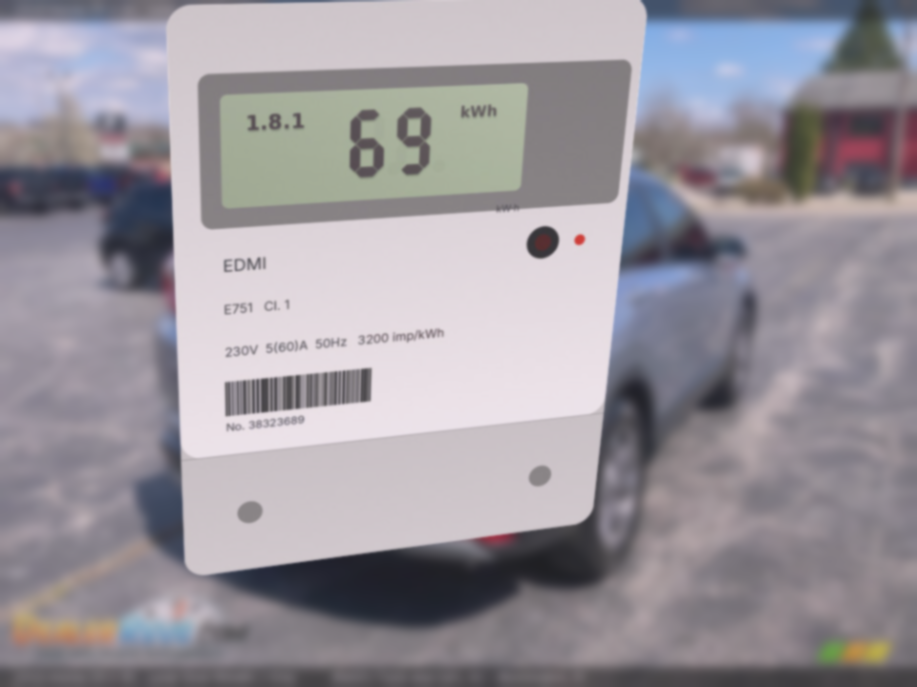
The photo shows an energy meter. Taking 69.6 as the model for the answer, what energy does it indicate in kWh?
69
